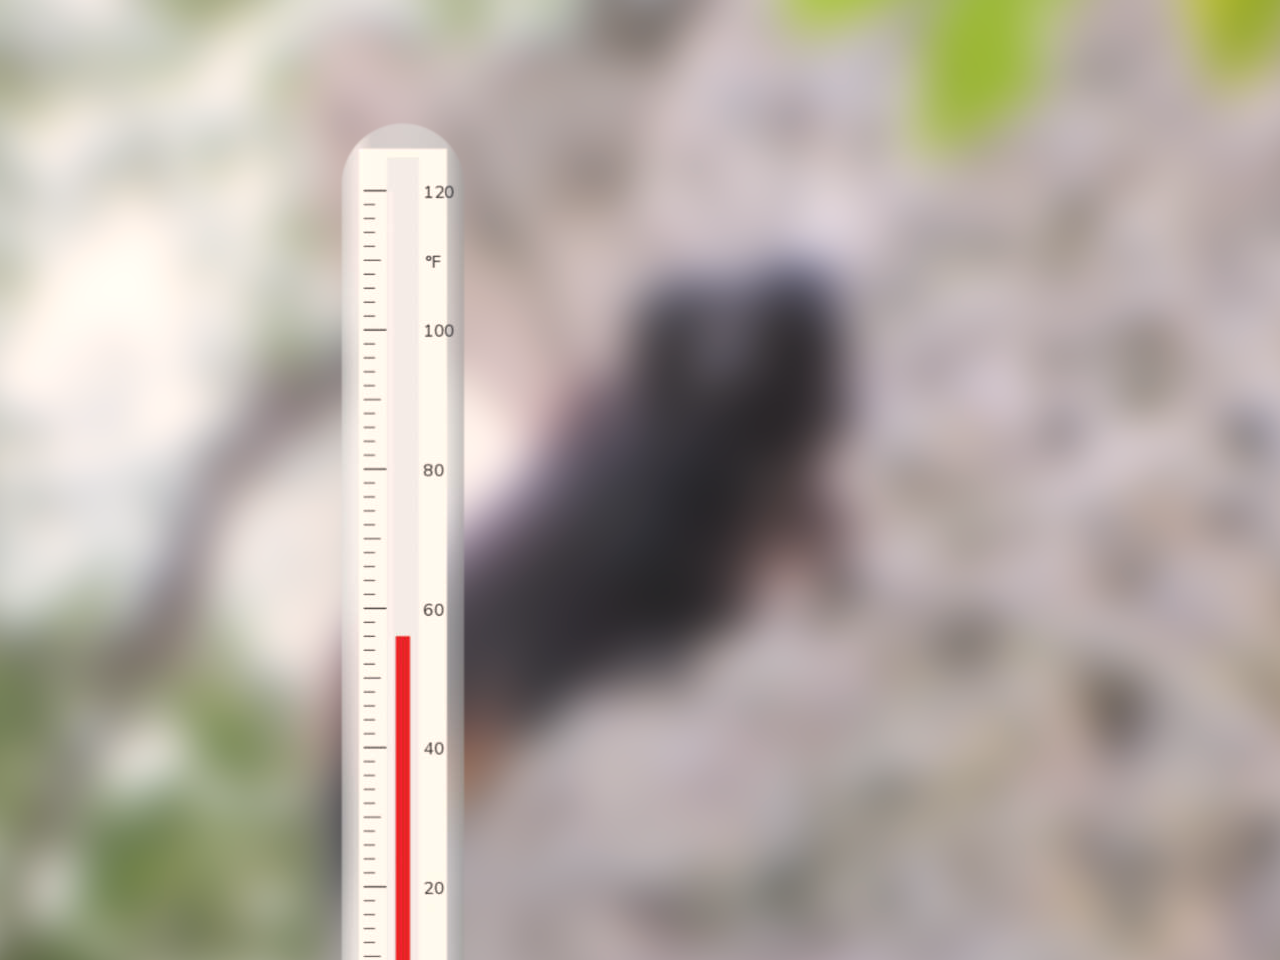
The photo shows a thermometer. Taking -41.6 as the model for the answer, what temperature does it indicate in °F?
56
